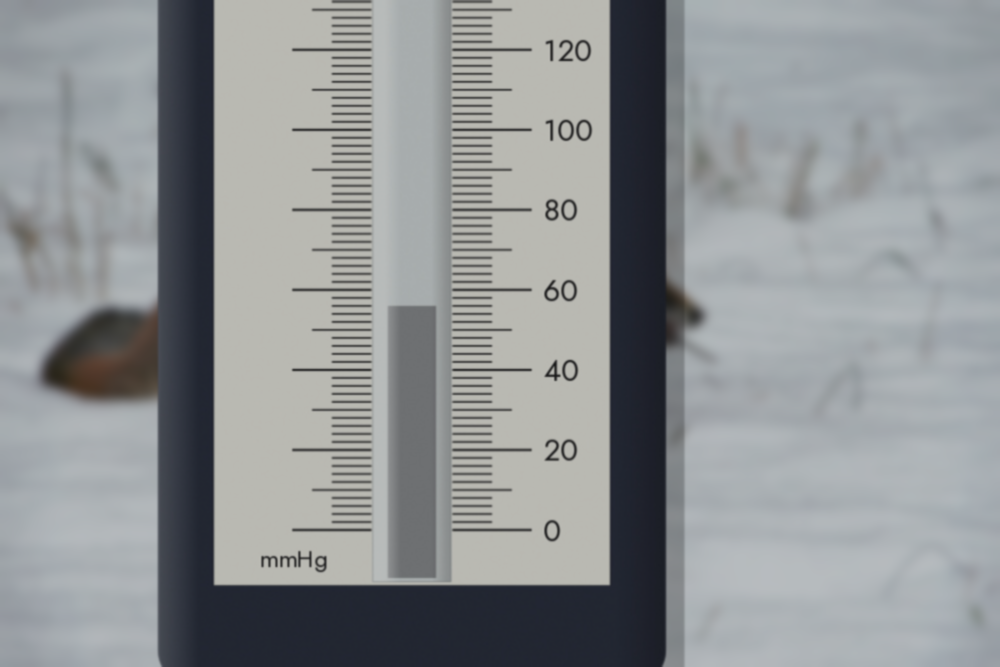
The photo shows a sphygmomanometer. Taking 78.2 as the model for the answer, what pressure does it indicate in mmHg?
56
